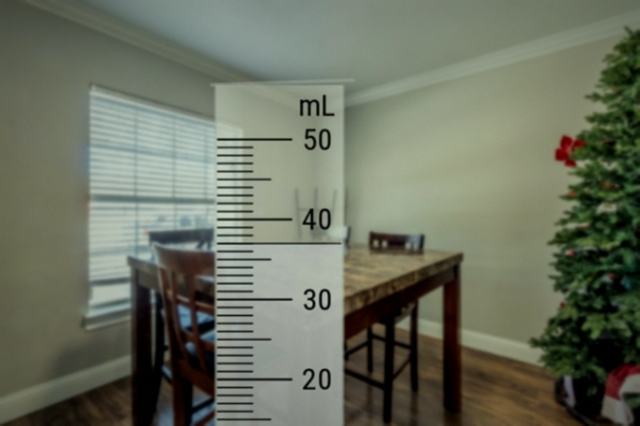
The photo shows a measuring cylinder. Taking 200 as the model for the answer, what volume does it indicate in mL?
37
